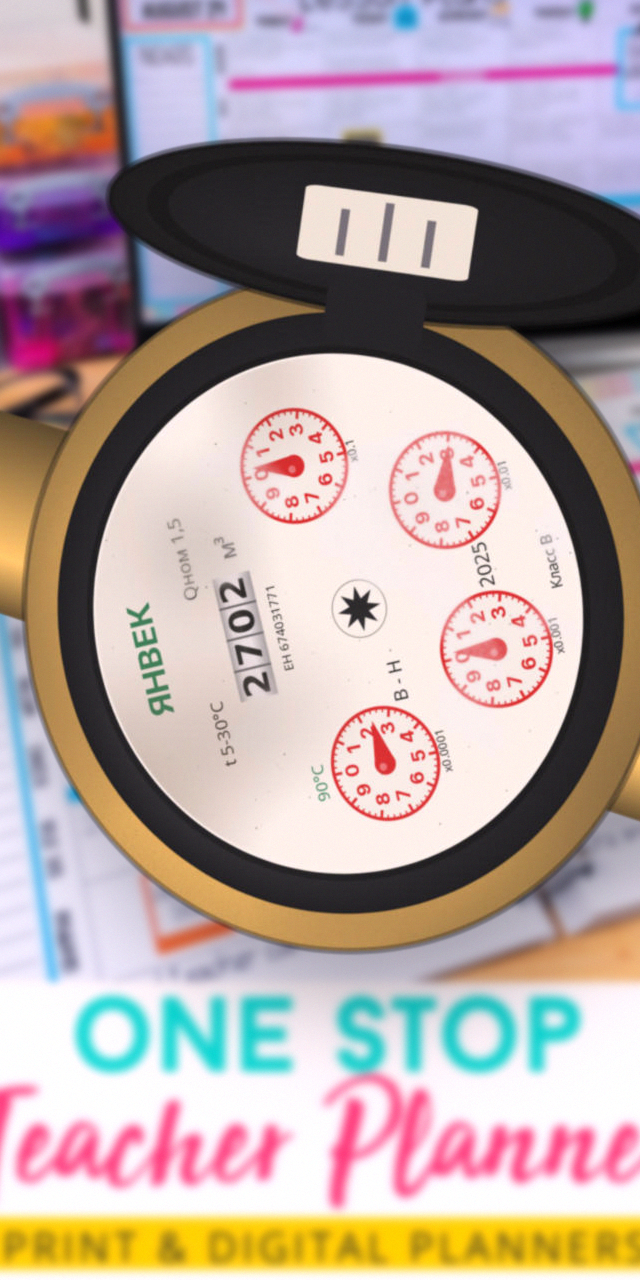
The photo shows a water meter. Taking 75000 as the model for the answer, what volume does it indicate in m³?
2702.0302
